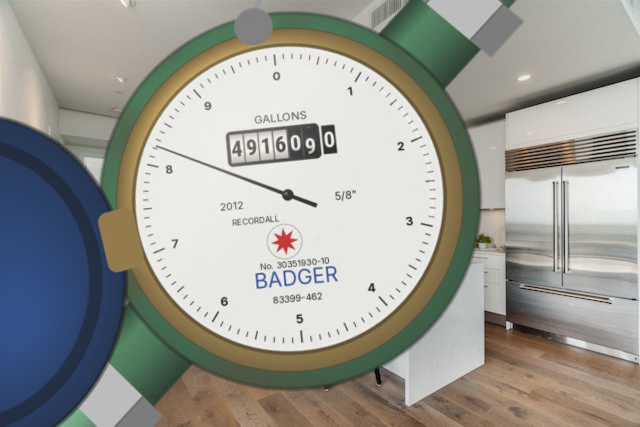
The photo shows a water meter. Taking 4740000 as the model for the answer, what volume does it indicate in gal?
4916088.2
